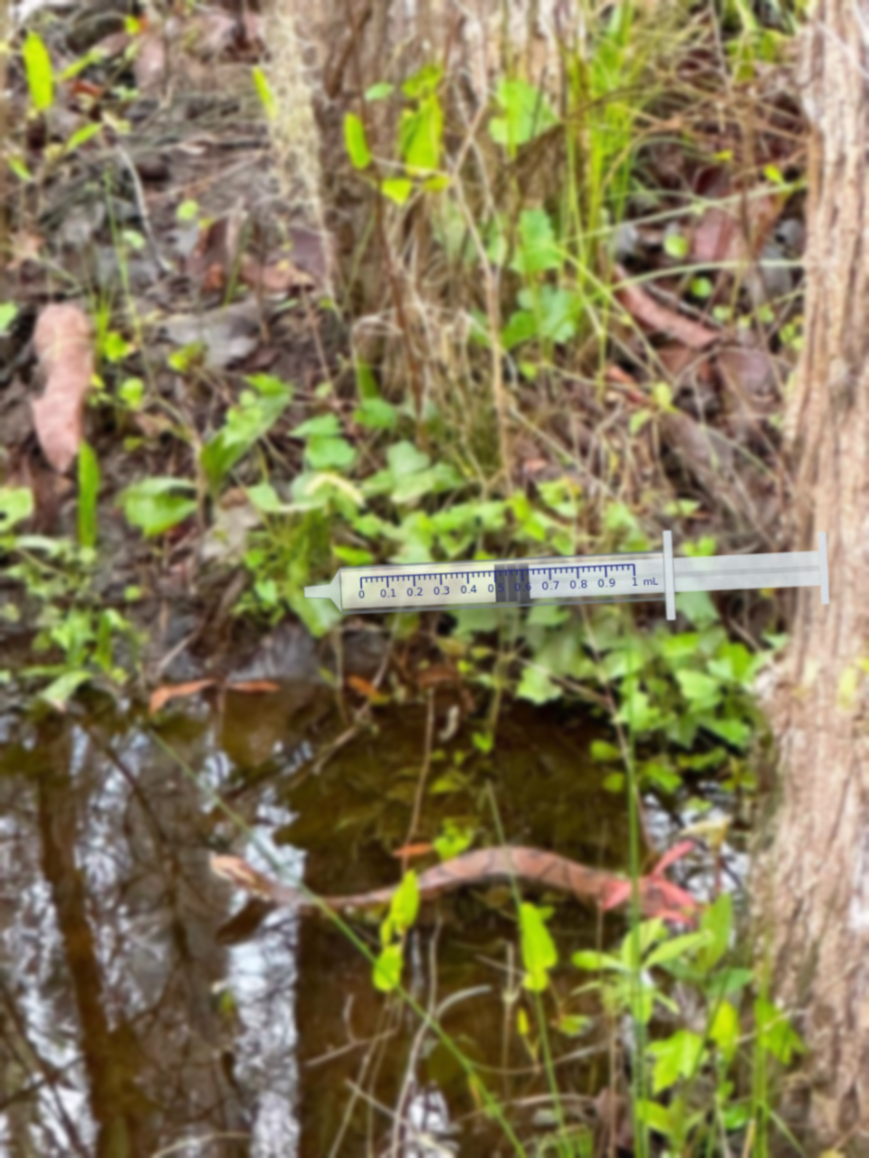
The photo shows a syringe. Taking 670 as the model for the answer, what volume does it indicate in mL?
0.5
